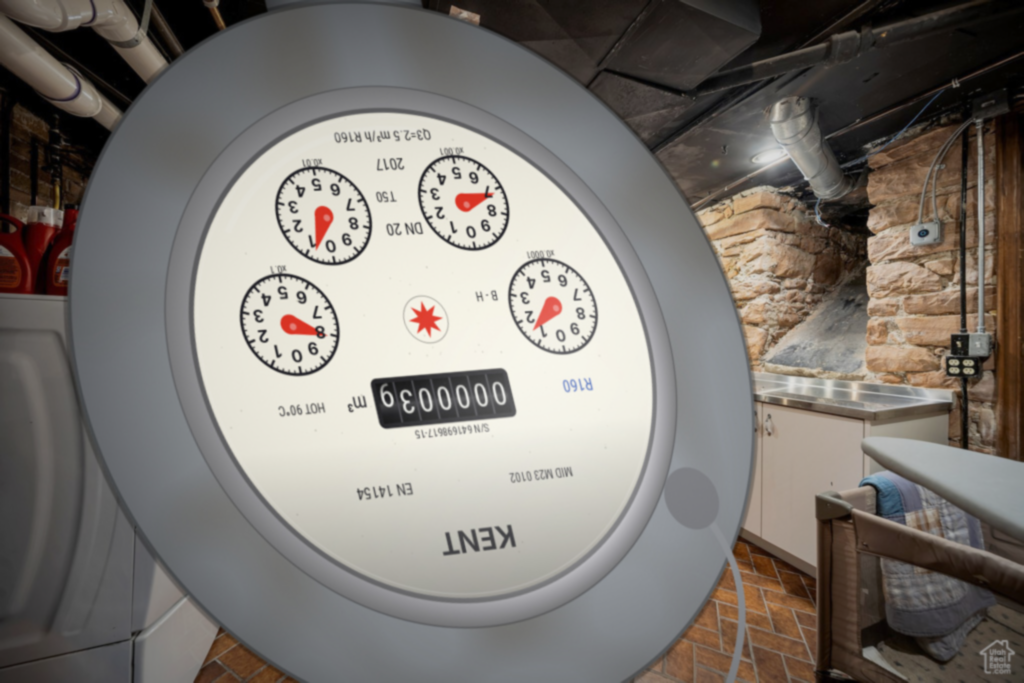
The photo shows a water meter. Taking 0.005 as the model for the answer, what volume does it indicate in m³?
38.8071
